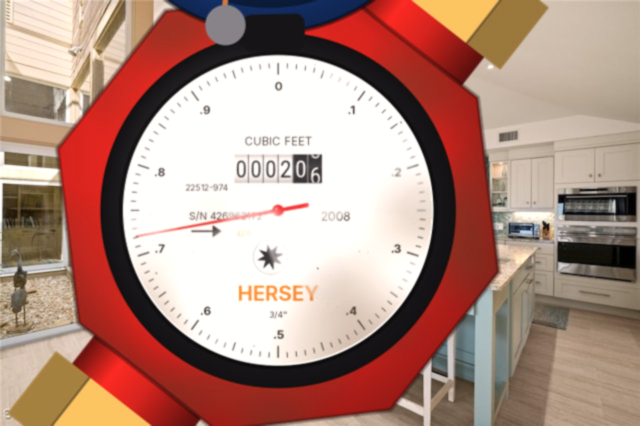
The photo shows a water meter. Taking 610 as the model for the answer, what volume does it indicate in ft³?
205.72
